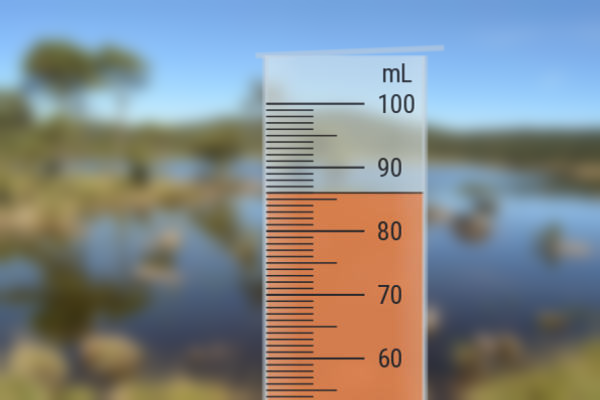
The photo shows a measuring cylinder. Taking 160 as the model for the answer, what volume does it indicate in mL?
86
